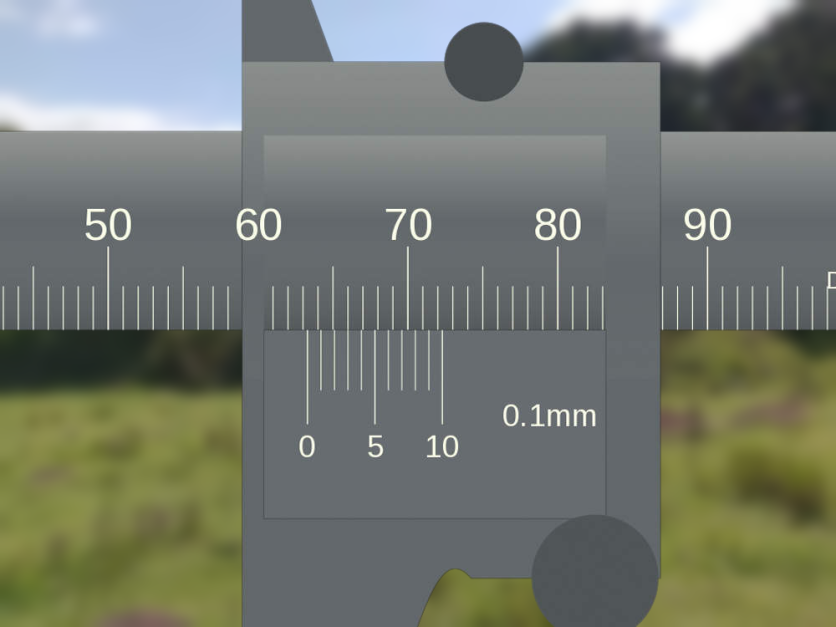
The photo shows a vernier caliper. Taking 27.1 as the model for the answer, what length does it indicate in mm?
63.3
